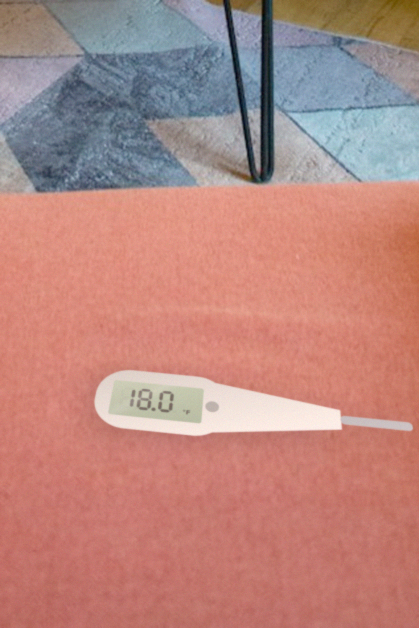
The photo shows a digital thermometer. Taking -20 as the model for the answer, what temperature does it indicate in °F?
18.0
